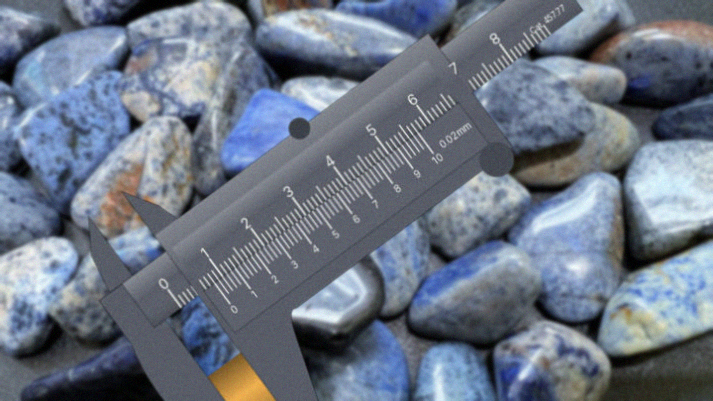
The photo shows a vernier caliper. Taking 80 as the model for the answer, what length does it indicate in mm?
8.0
